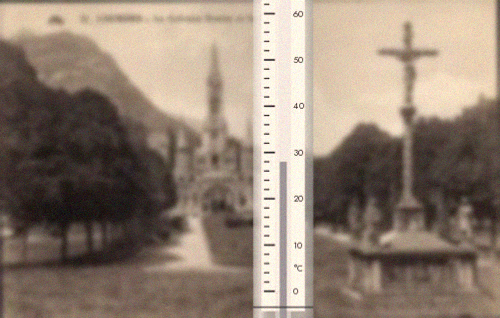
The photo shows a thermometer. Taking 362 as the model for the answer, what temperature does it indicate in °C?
28
